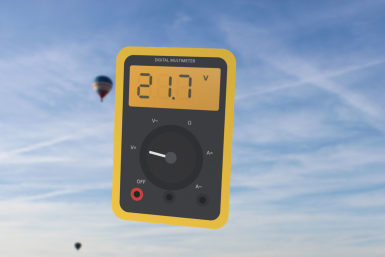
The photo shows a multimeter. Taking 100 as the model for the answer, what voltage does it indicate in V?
21.7
